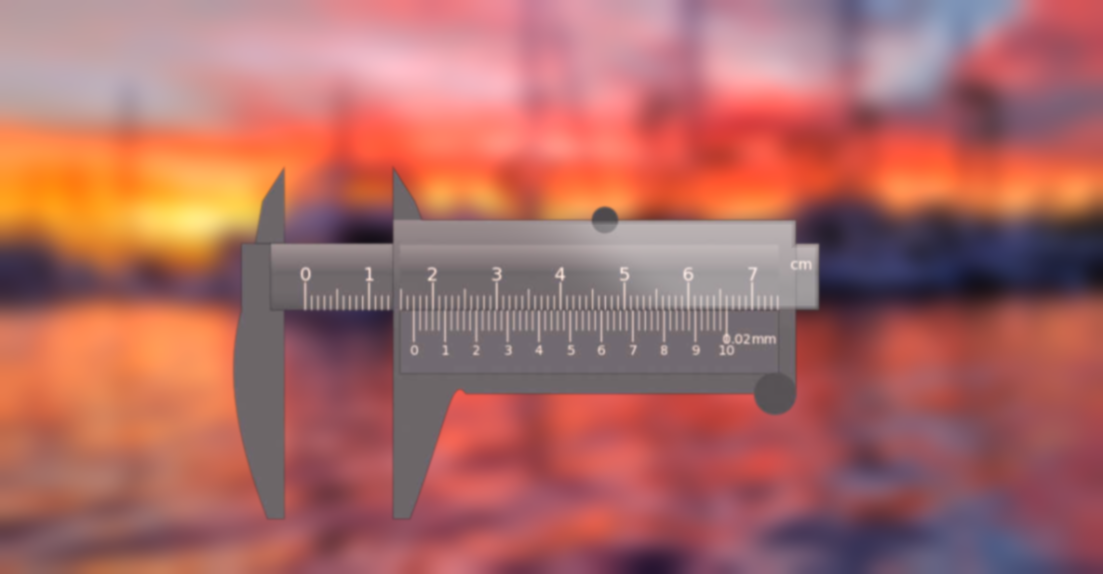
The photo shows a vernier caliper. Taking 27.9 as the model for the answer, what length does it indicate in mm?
17.0
